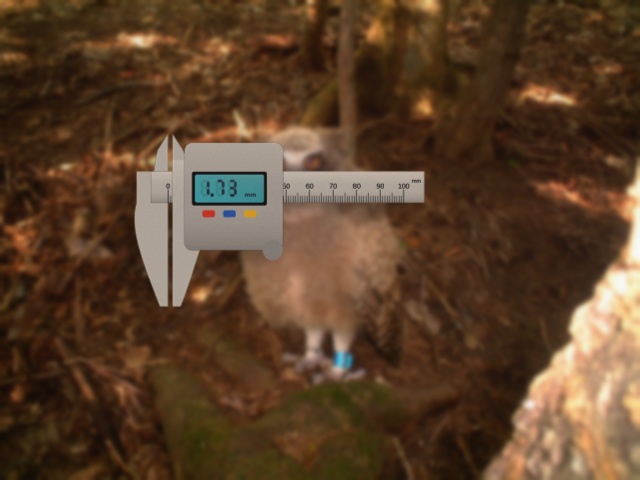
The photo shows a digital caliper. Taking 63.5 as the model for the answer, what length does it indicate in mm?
1.73
